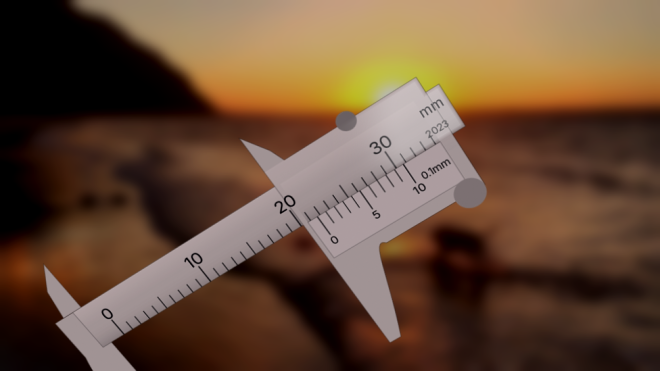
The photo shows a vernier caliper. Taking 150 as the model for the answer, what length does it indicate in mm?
21.7
